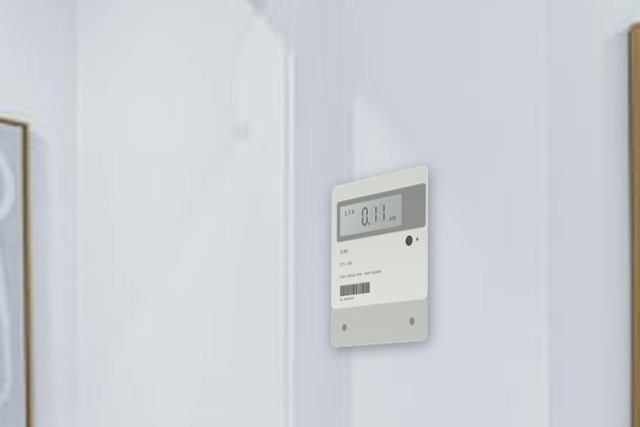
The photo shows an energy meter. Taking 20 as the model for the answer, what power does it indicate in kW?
0.11
